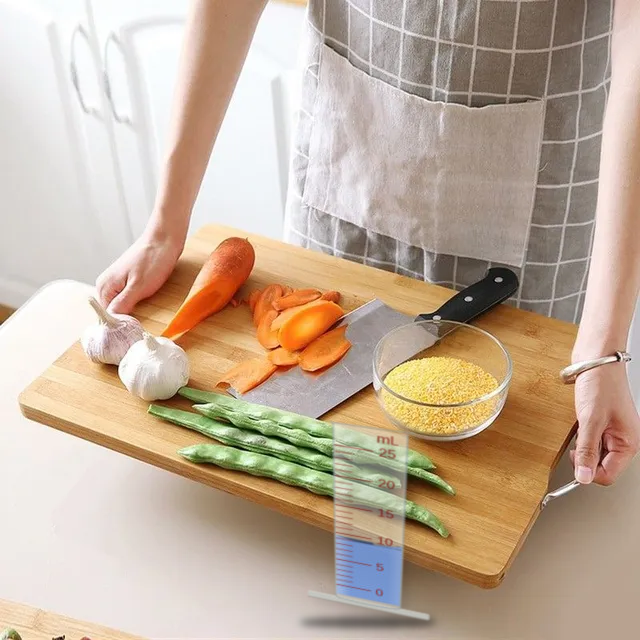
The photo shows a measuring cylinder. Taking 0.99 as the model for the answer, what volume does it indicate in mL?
9
